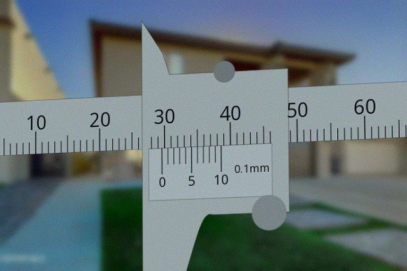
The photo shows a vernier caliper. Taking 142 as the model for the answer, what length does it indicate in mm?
29.6
